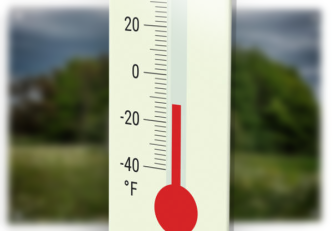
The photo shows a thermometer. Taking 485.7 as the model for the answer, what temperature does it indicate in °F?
-12
